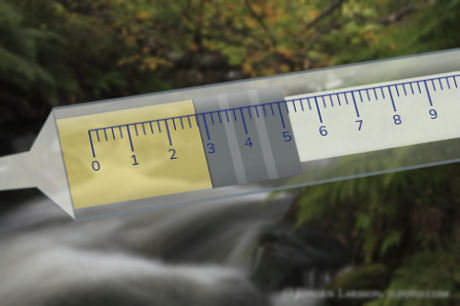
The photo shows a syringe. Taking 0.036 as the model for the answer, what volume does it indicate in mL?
2.8
